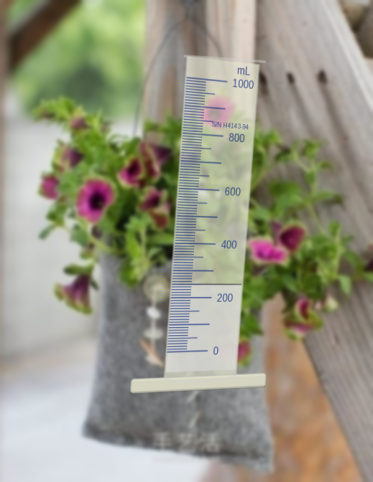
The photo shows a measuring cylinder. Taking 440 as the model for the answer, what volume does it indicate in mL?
250
